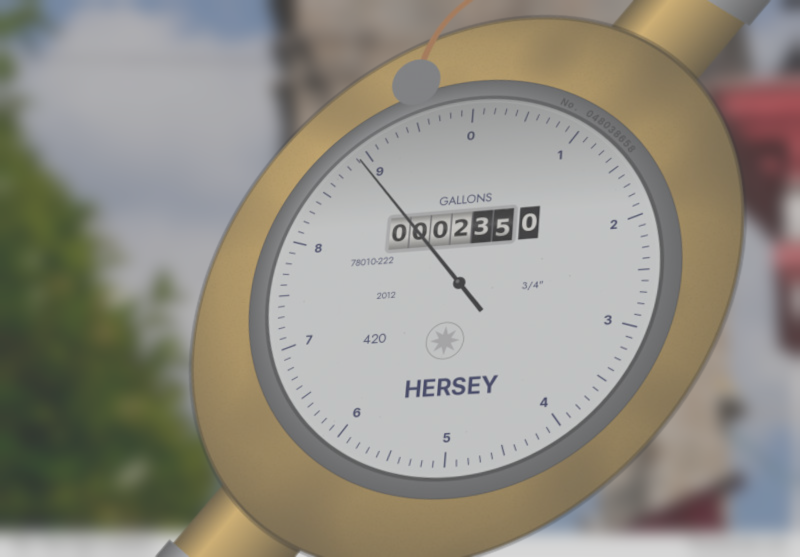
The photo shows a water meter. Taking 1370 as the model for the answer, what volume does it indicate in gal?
2348.9
